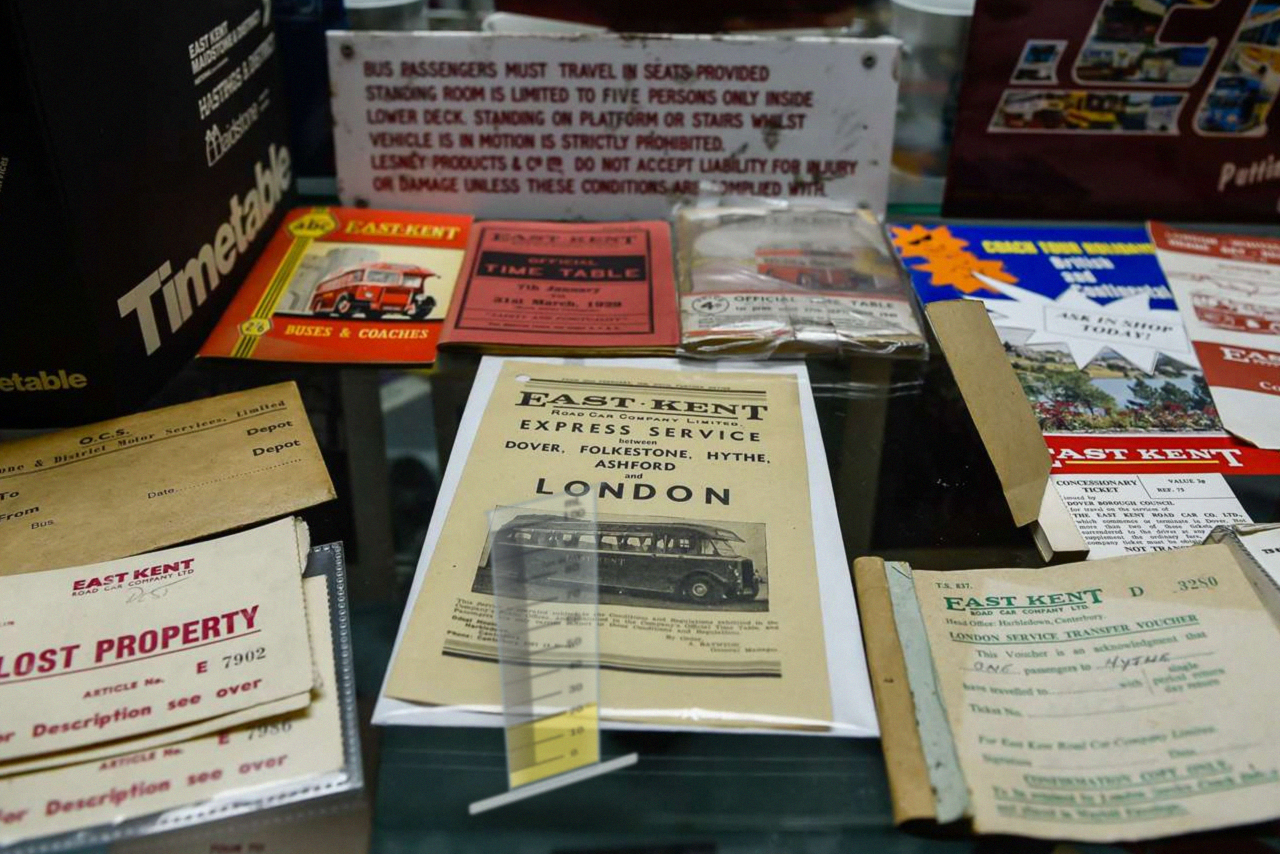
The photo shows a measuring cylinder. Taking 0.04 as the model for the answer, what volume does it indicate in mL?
20
